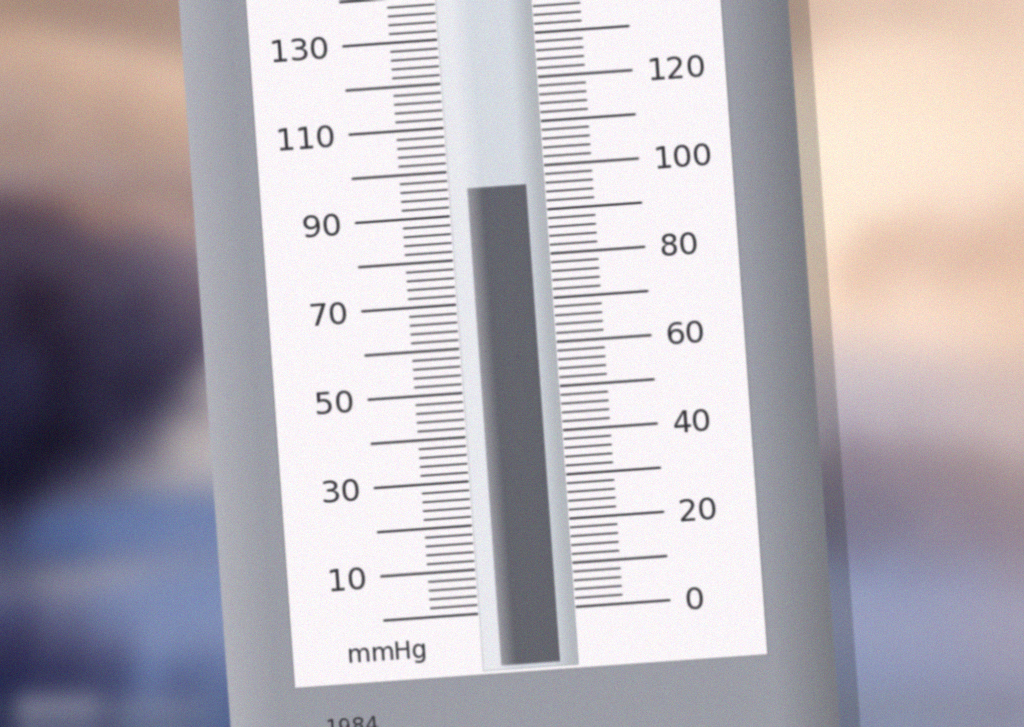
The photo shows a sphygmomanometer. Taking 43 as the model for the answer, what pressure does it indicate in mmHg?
96
